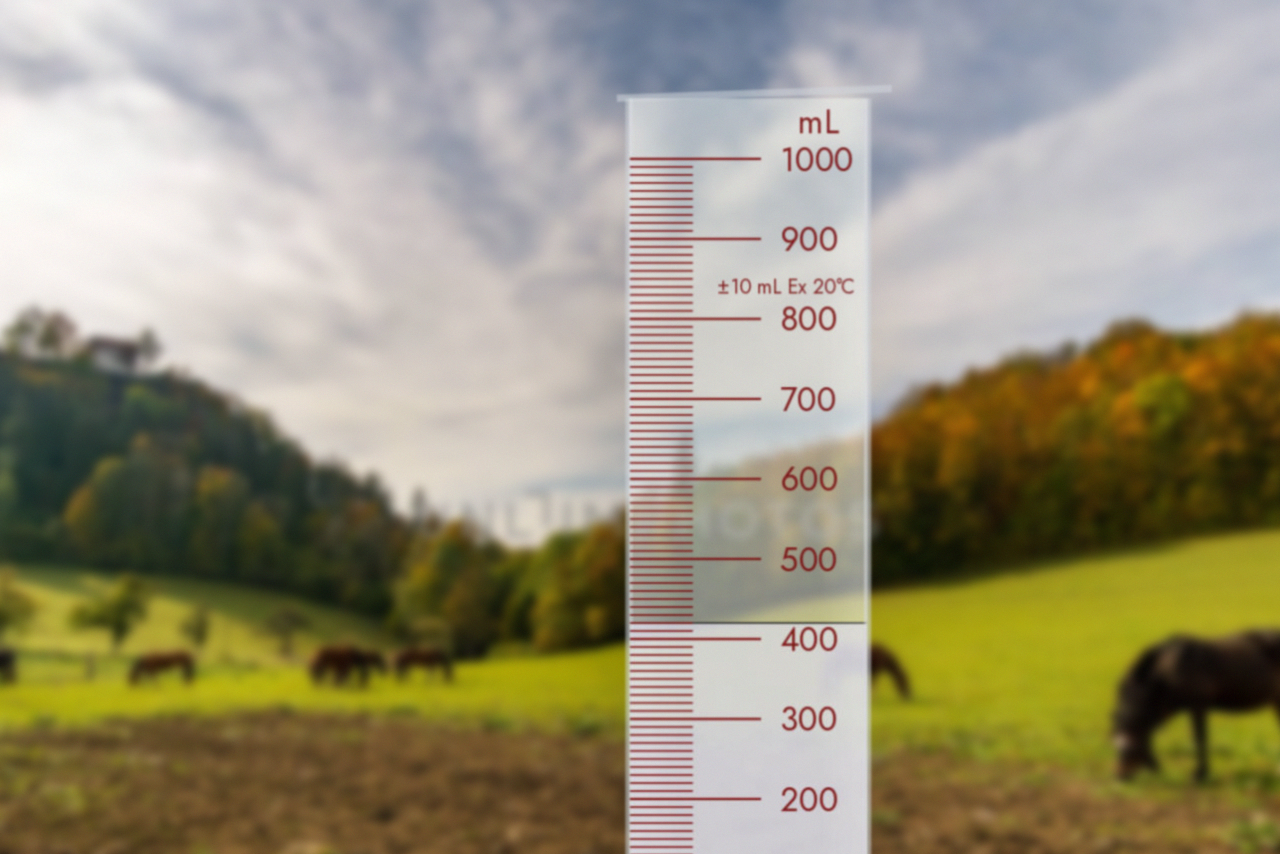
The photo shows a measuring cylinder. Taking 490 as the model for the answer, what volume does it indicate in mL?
420
